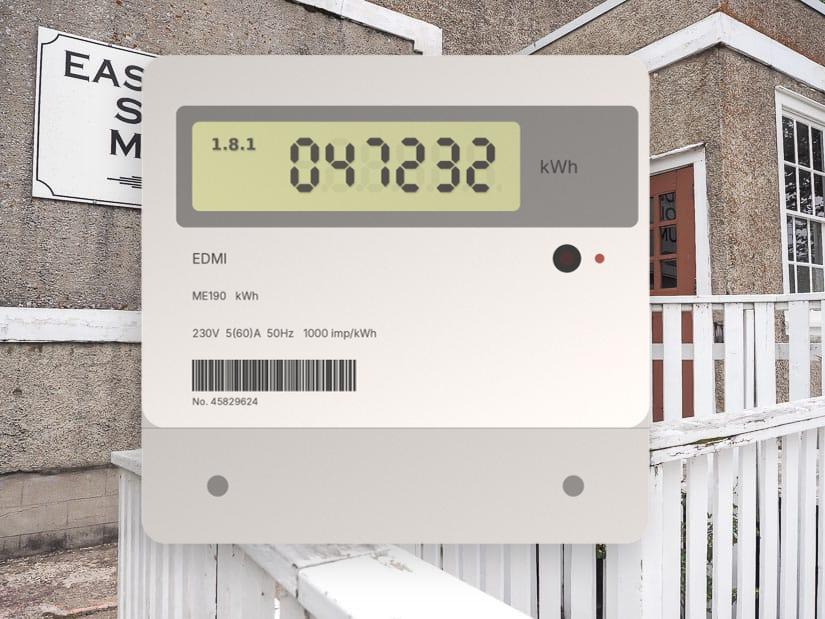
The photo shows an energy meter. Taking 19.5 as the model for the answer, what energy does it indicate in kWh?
47232
